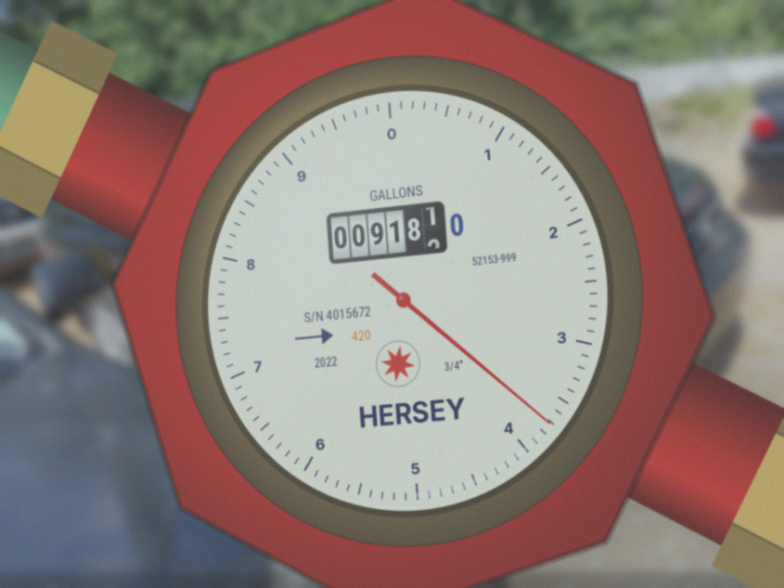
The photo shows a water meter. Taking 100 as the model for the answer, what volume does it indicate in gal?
91813.7
